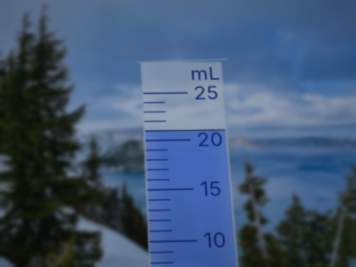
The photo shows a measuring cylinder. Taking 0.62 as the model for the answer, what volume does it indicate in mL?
21
